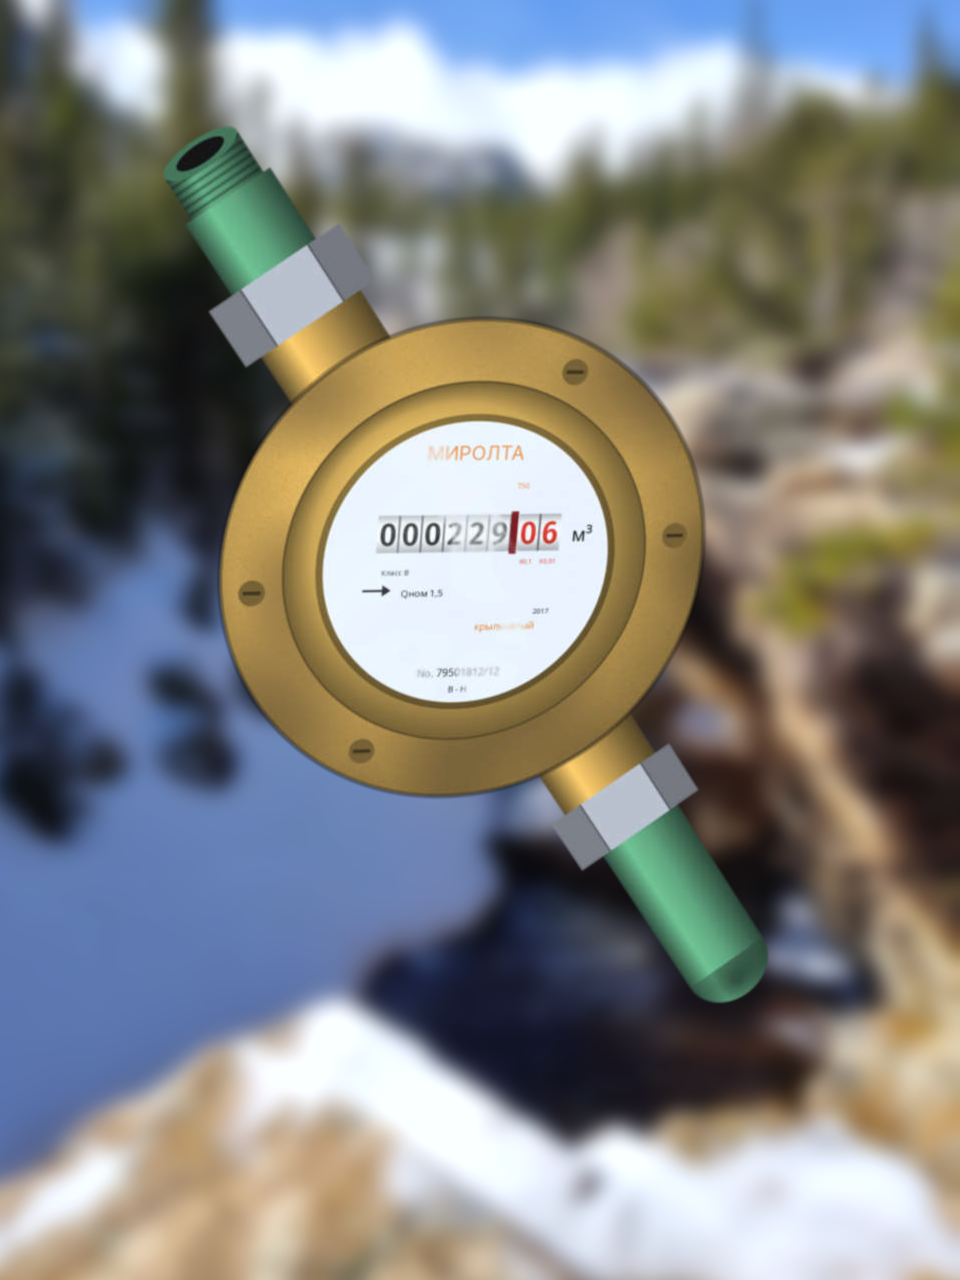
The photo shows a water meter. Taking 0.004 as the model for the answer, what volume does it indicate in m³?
229.06
